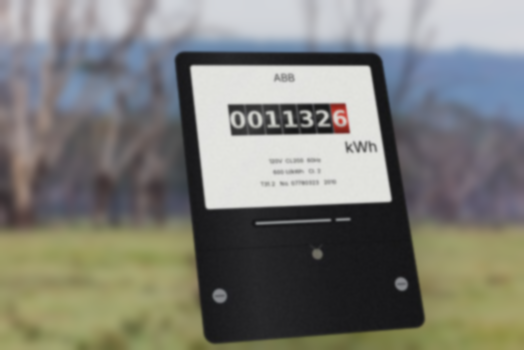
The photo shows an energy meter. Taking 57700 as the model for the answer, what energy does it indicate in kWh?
1132.6
